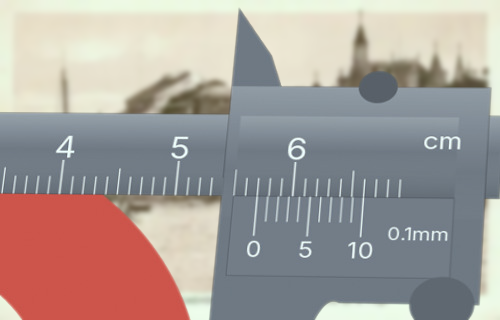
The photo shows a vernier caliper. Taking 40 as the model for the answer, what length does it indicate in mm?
57.0
